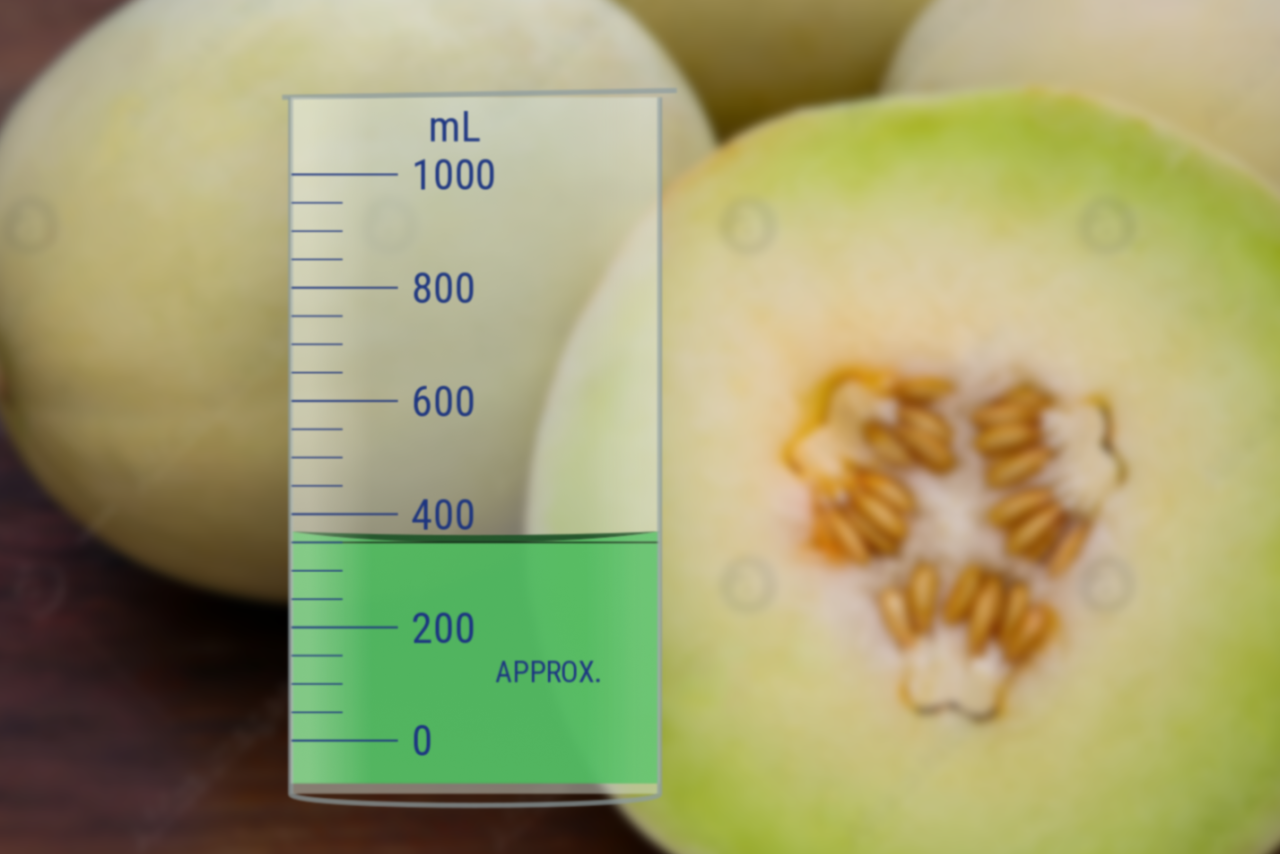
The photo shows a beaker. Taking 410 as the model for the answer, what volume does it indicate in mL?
350
